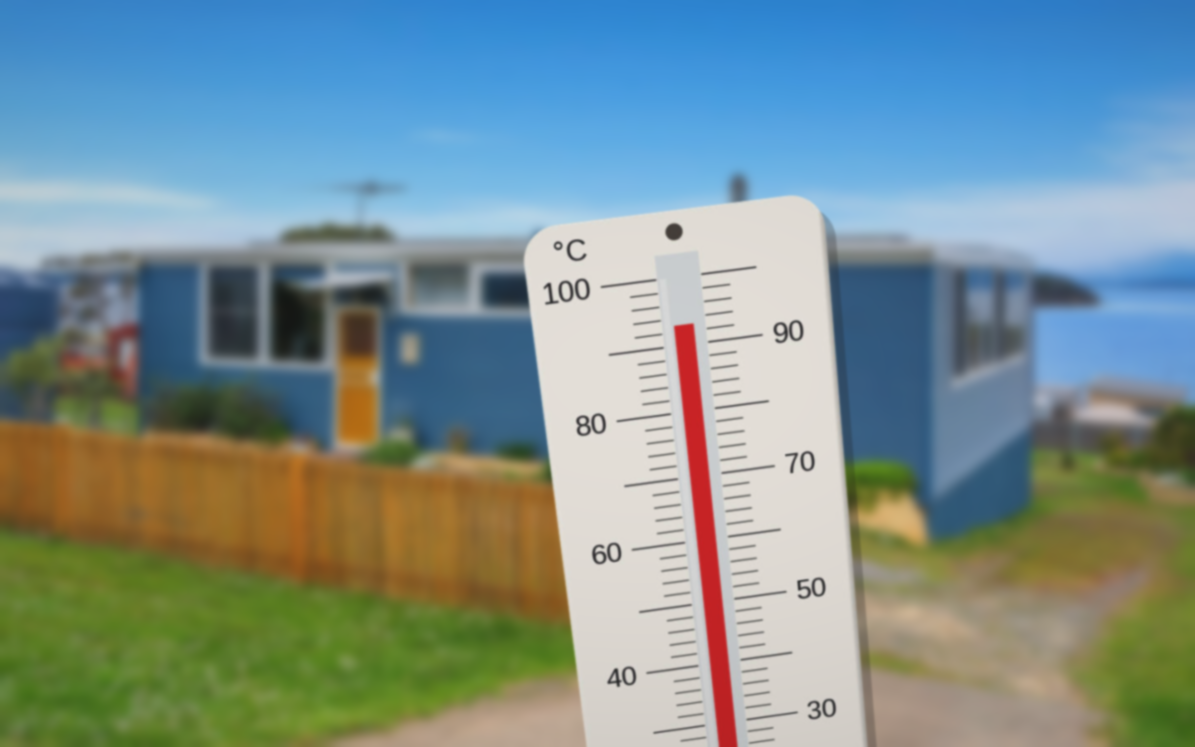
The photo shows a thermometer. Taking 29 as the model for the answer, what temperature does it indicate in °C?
93
